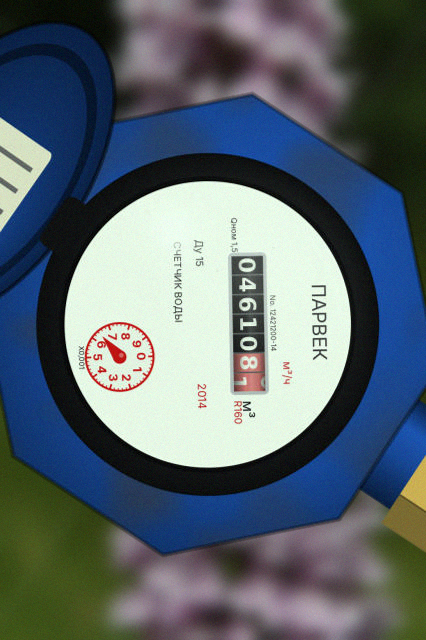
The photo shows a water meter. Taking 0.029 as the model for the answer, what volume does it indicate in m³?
4610.806
